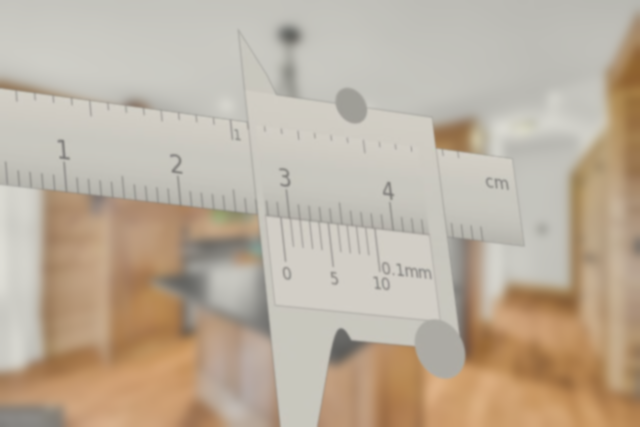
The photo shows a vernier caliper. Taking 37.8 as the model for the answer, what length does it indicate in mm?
29.2
